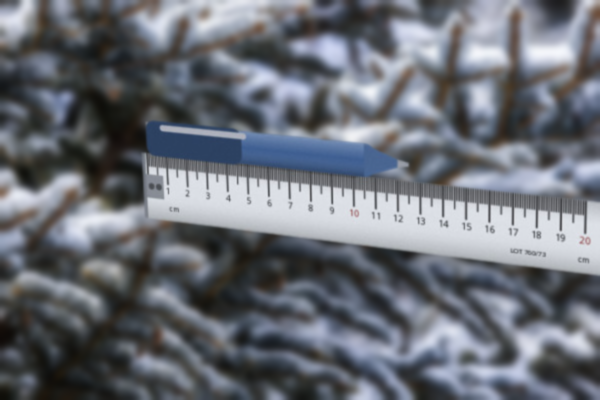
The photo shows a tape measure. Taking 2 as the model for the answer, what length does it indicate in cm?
12.5
